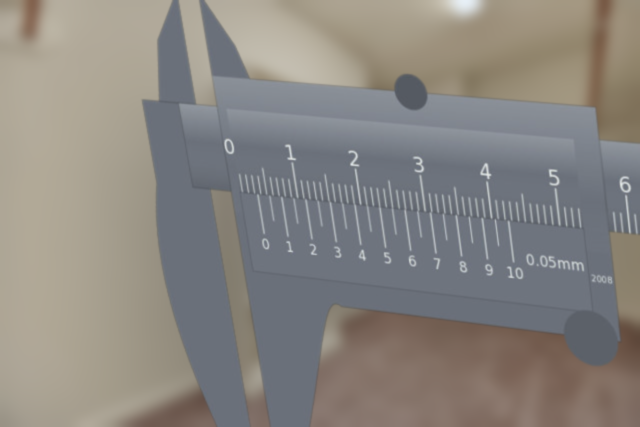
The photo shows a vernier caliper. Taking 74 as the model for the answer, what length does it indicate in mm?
3.5
